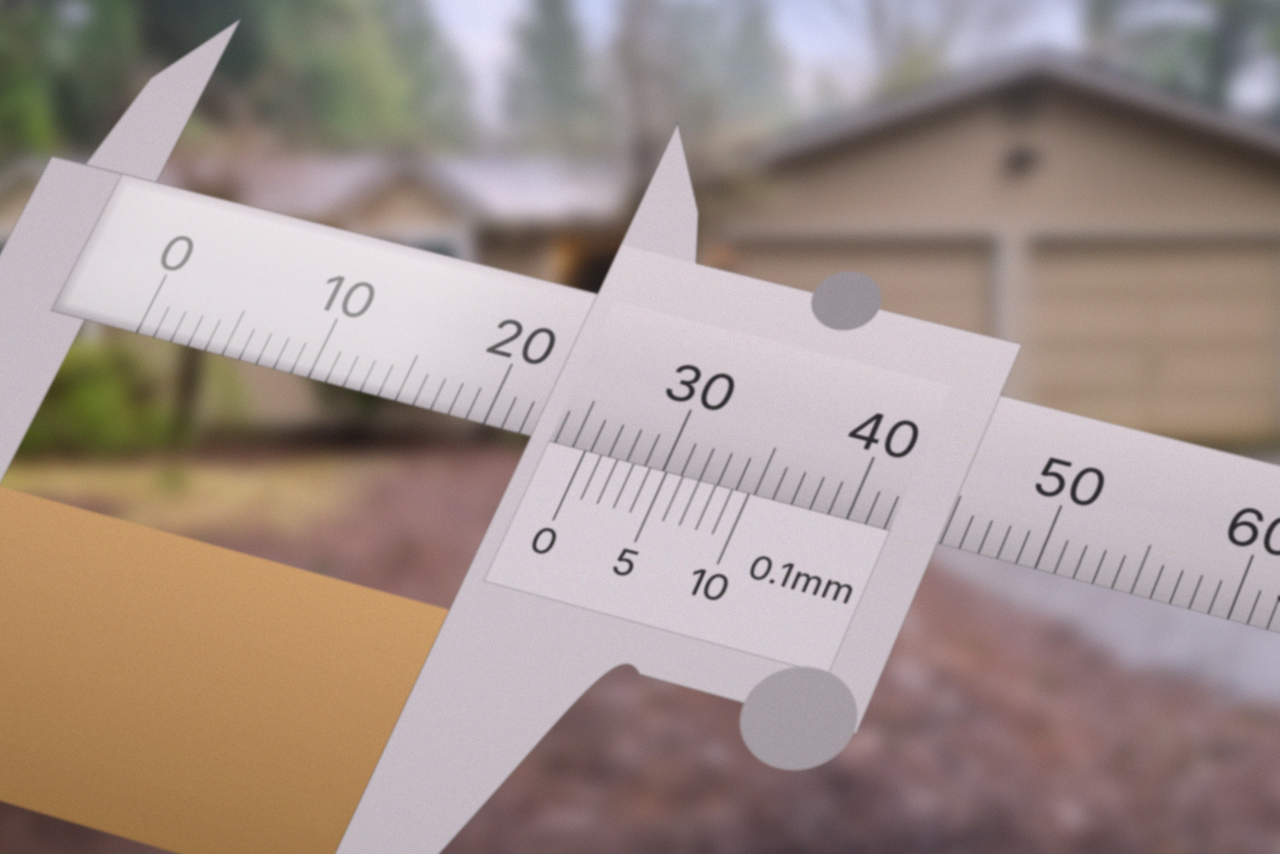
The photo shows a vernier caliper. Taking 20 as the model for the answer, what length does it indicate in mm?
25.7
